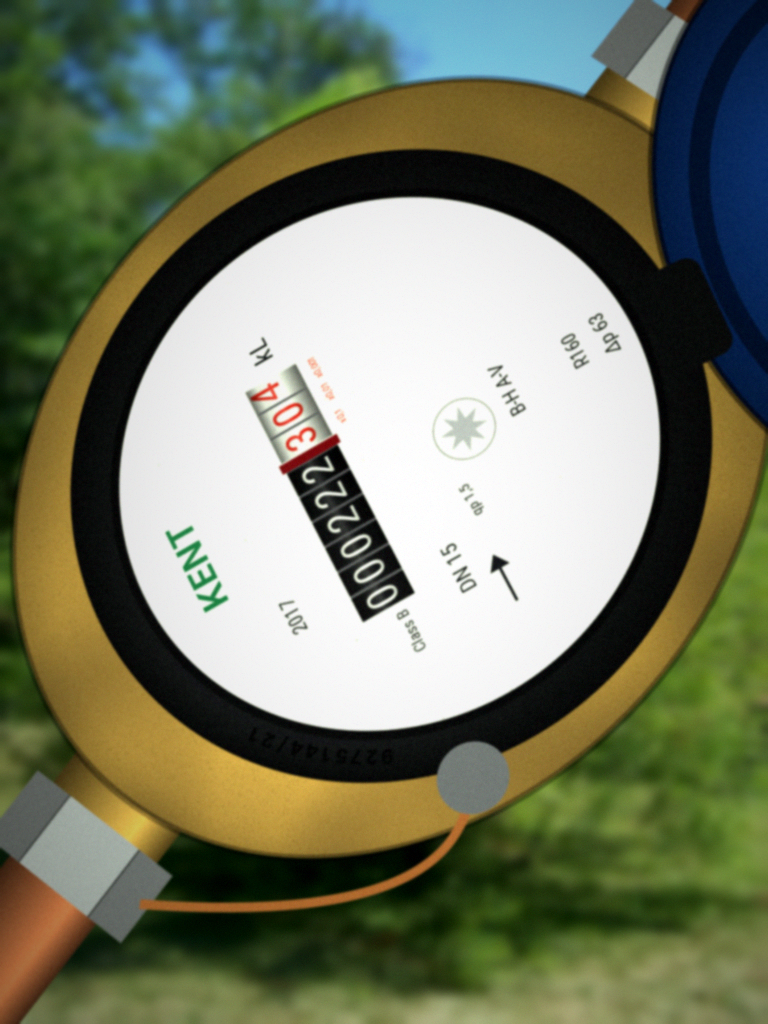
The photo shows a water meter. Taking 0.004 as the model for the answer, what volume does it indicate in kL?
222.304
